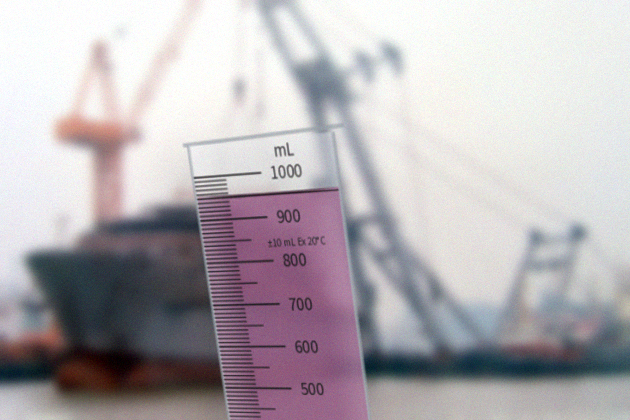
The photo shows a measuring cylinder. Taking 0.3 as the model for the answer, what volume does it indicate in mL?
950
